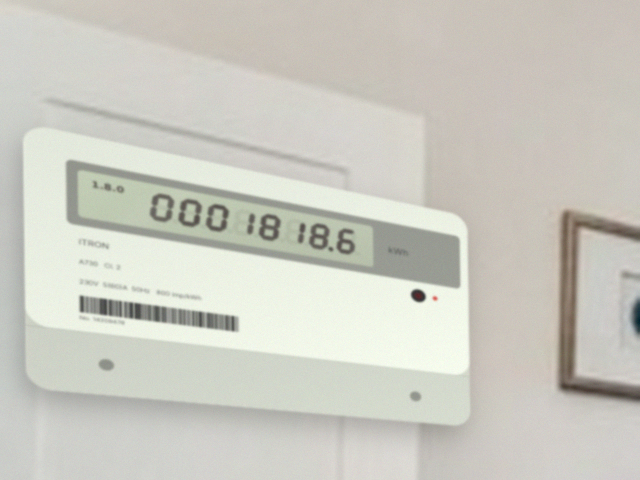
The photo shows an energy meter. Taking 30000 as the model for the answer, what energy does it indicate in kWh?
1818.6
